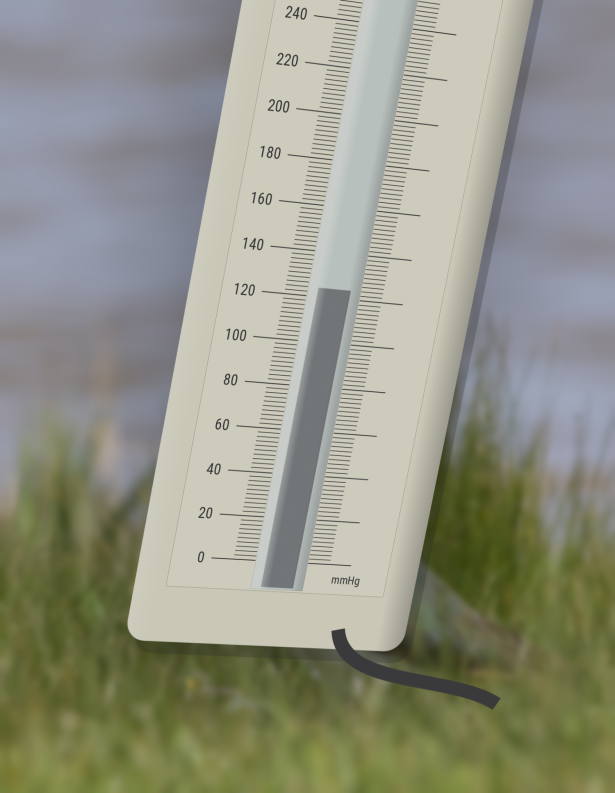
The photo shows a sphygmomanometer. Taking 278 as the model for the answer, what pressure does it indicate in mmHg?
124
